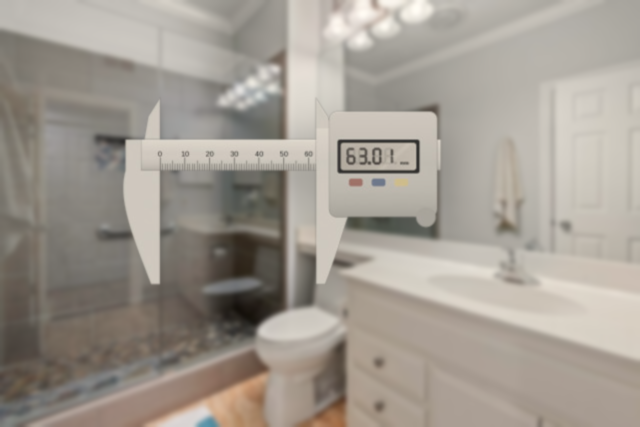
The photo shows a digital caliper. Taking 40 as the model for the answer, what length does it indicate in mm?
63.01
